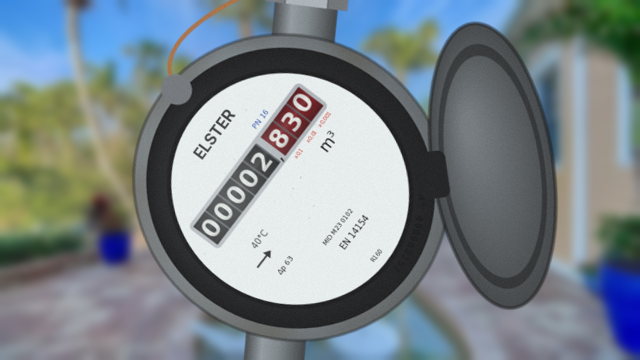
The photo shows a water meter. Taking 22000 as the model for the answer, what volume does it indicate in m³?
2.830
